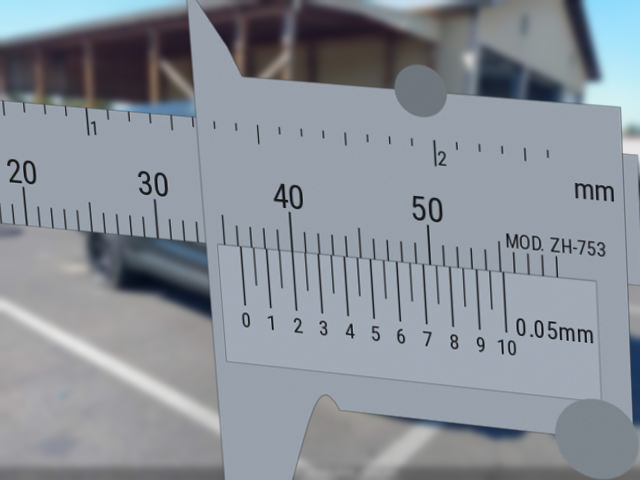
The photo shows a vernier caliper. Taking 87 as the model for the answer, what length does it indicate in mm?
36.2
